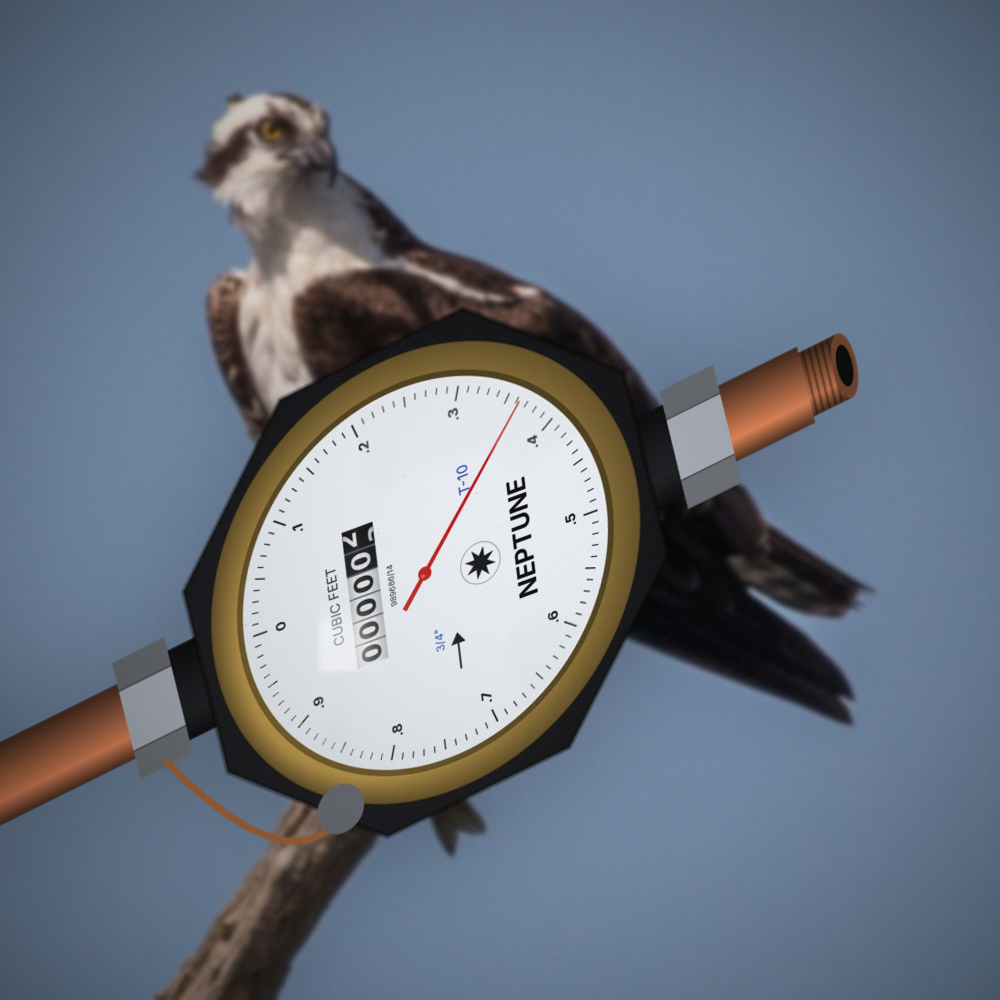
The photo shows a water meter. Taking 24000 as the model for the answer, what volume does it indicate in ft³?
2.36
